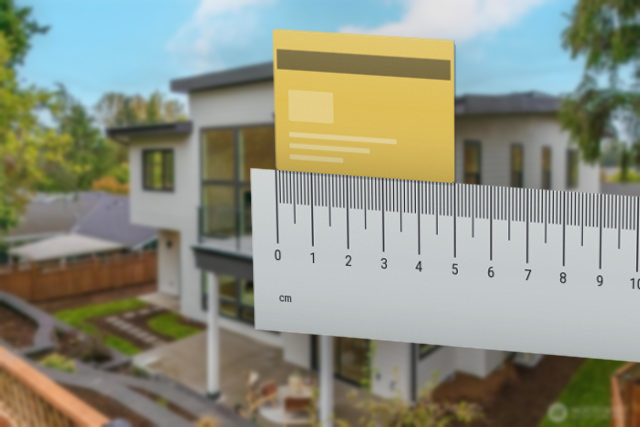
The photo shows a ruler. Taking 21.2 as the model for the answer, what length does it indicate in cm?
5
